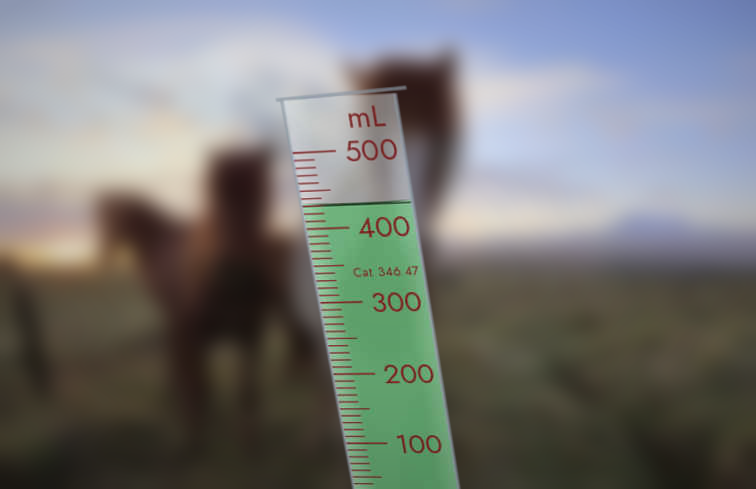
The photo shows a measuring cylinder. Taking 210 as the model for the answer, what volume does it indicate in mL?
430
